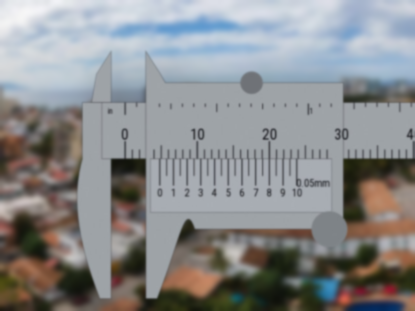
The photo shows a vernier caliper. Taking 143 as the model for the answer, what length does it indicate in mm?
4.8
